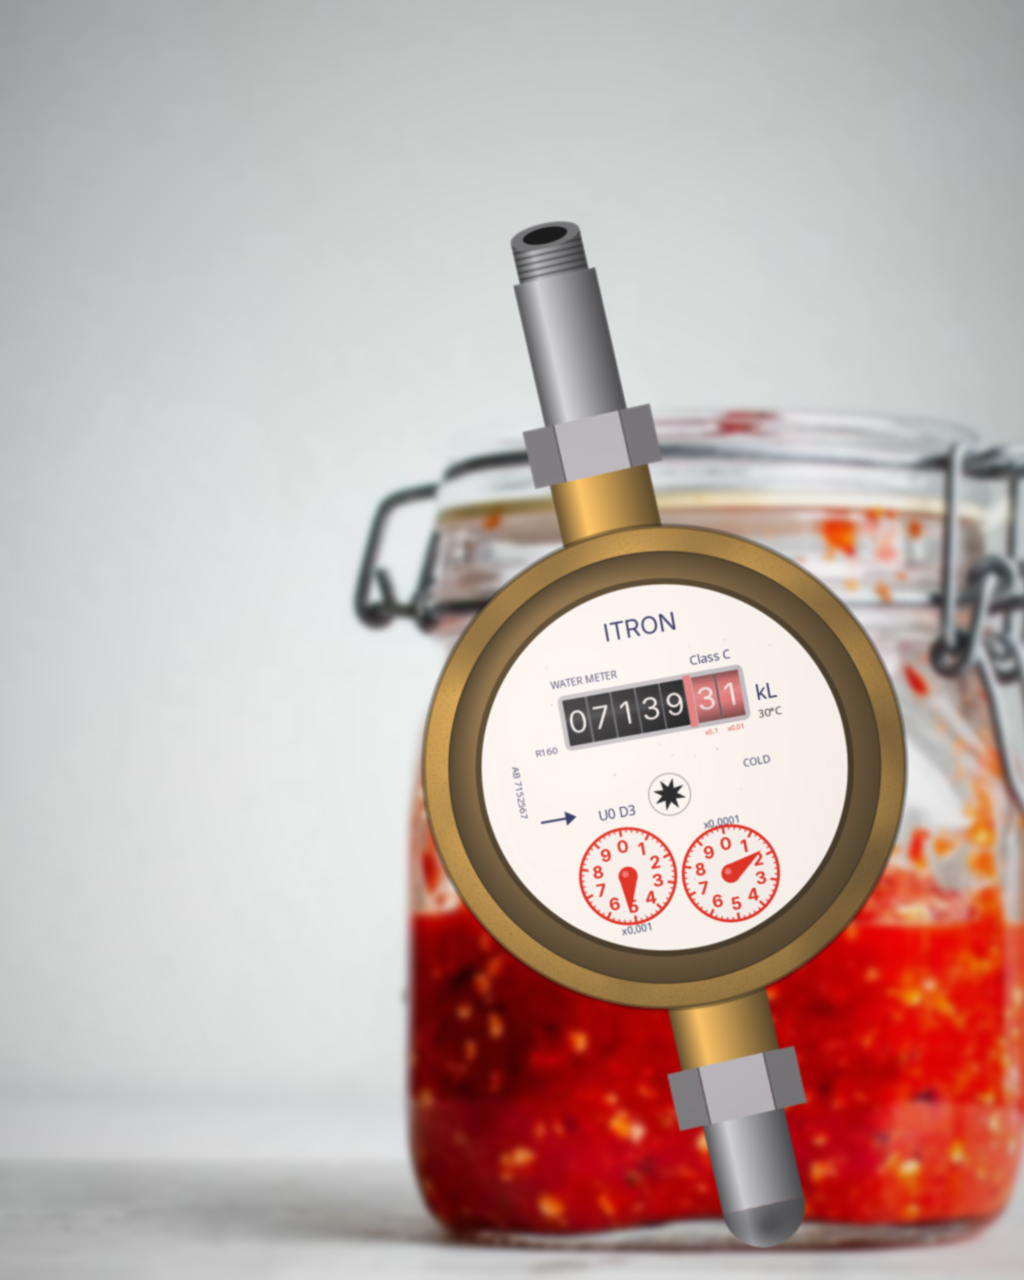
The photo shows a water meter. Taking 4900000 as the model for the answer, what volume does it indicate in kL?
7139.3151
